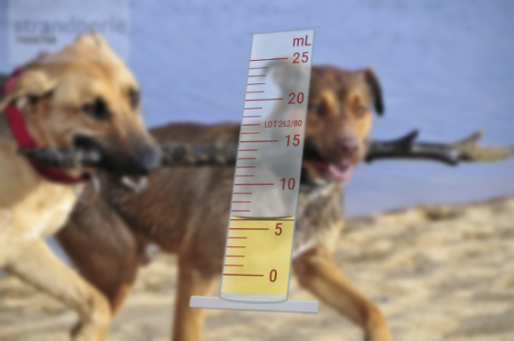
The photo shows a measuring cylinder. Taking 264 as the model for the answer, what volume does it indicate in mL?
6
